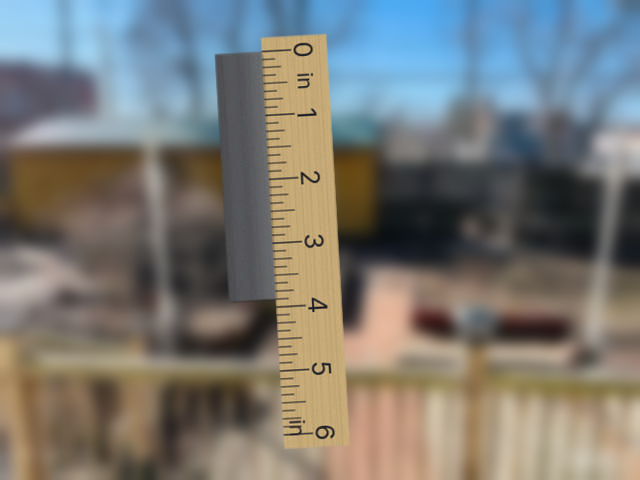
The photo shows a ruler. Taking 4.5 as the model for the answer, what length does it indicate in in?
3.875
